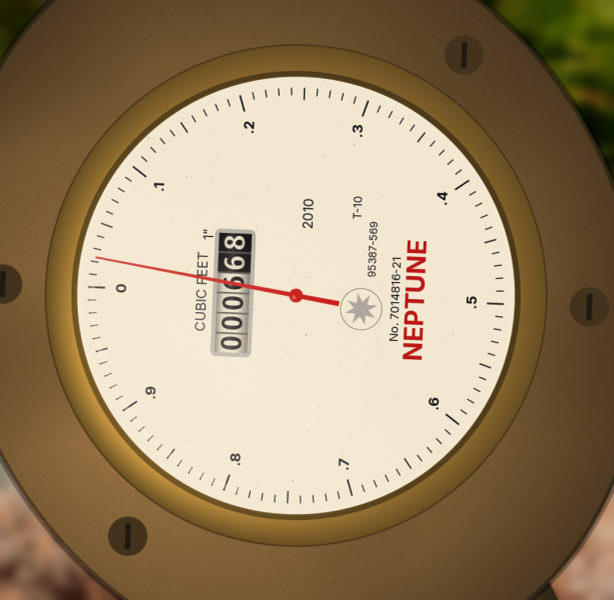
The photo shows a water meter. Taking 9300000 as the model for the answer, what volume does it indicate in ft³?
668.02
